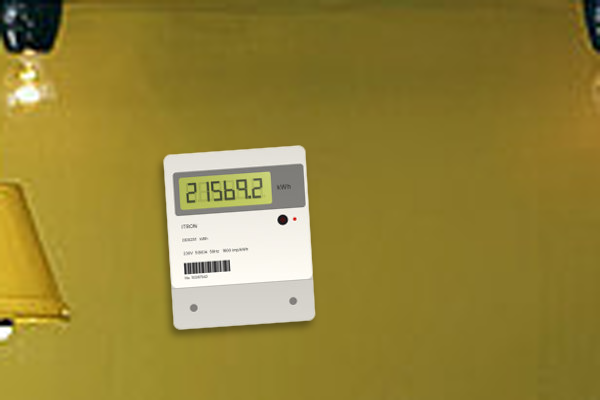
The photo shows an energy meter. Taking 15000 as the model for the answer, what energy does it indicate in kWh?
21569.2
